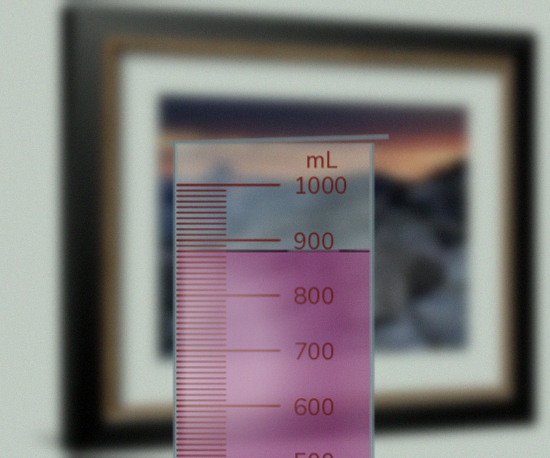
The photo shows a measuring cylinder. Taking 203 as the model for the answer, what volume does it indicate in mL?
880
